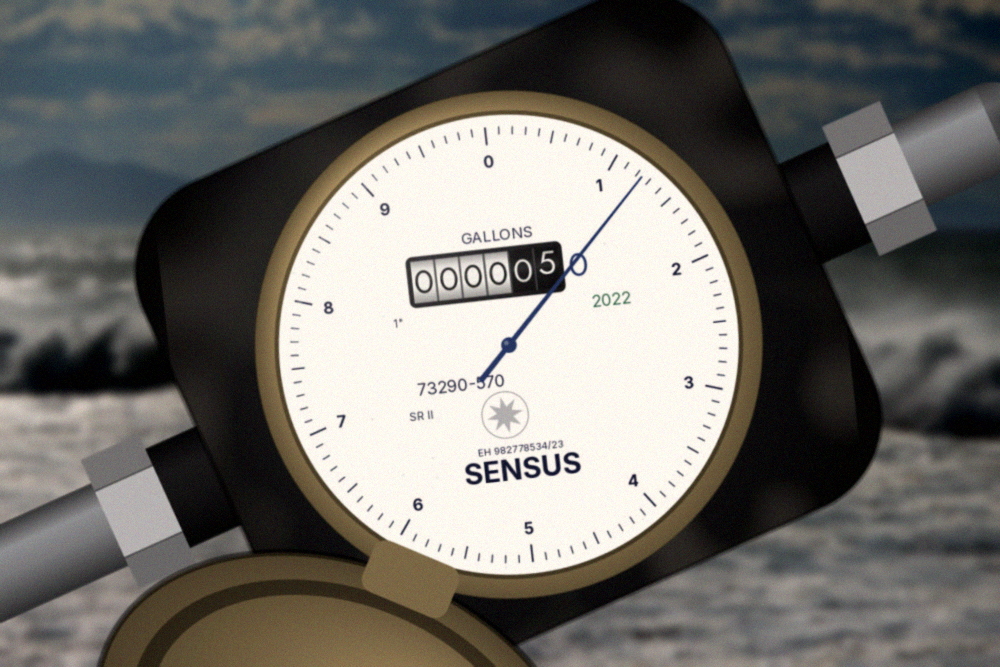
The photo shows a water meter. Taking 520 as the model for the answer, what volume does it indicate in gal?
51.2
